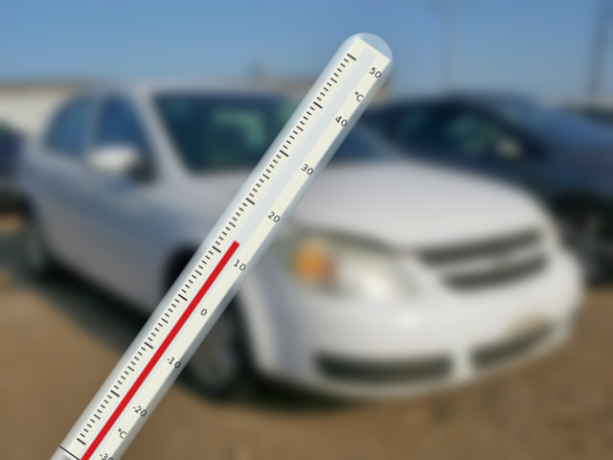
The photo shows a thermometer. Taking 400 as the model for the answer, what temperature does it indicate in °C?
13
